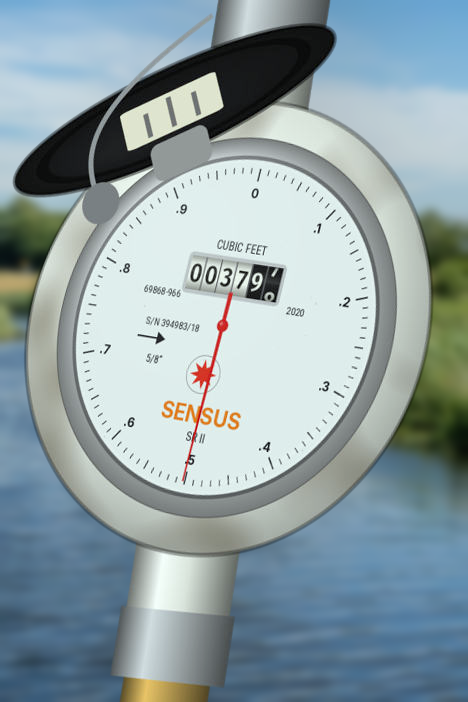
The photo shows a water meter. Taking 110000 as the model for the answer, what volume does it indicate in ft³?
3797.50
